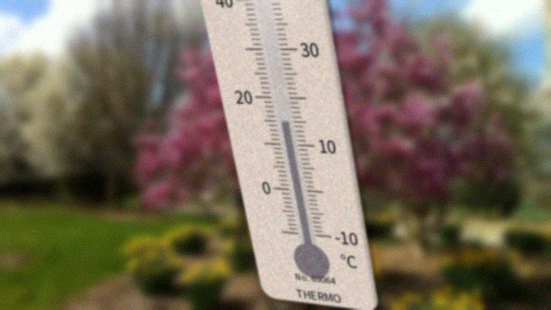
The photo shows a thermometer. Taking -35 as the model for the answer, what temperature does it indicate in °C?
15
